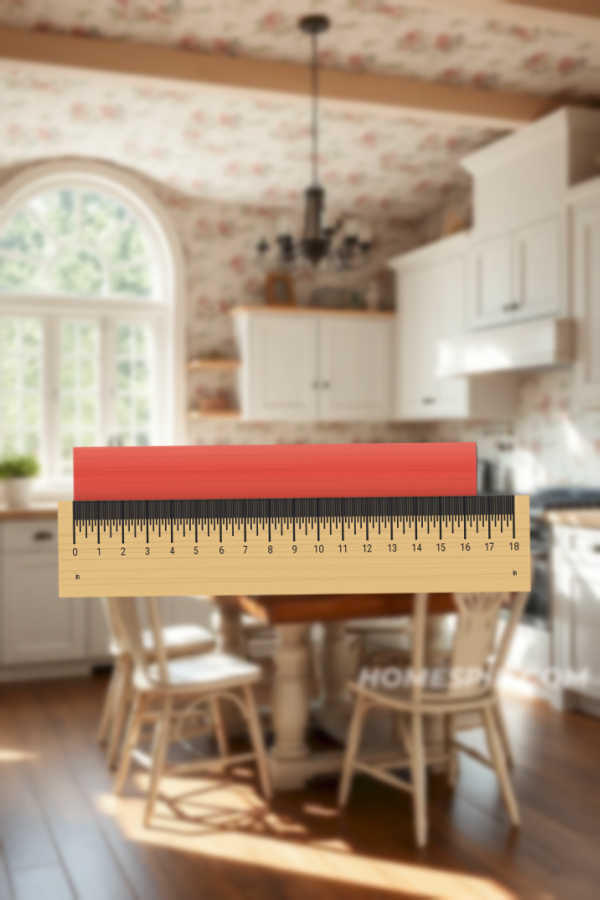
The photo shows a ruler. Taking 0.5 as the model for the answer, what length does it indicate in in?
16.5
